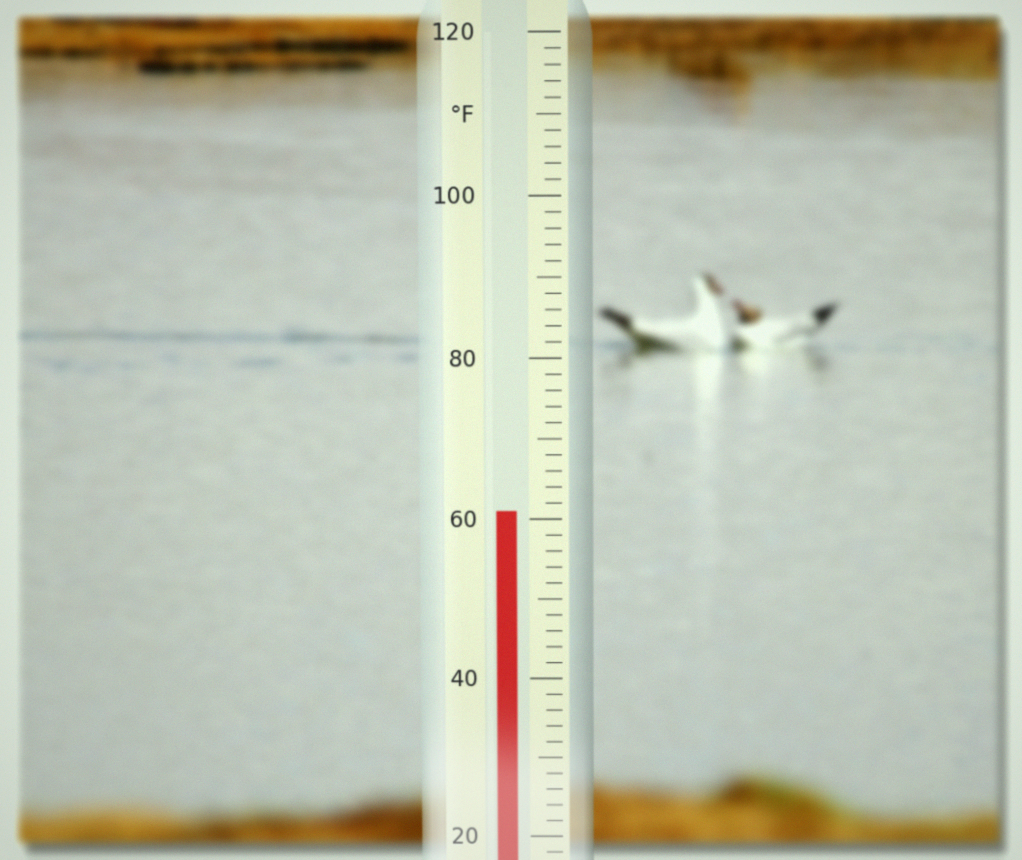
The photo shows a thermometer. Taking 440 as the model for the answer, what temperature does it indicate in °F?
61
